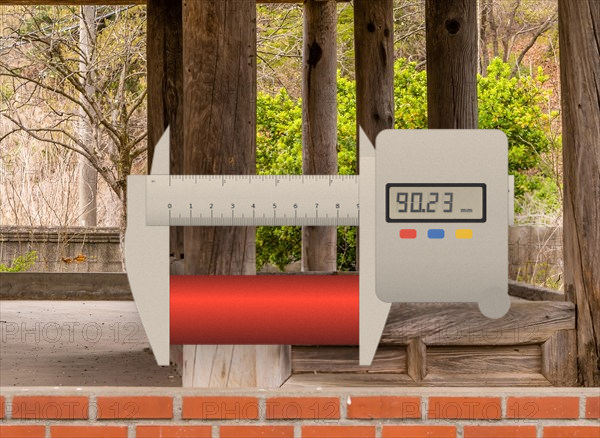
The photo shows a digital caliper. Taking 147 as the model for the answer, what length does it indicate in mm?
90.23
